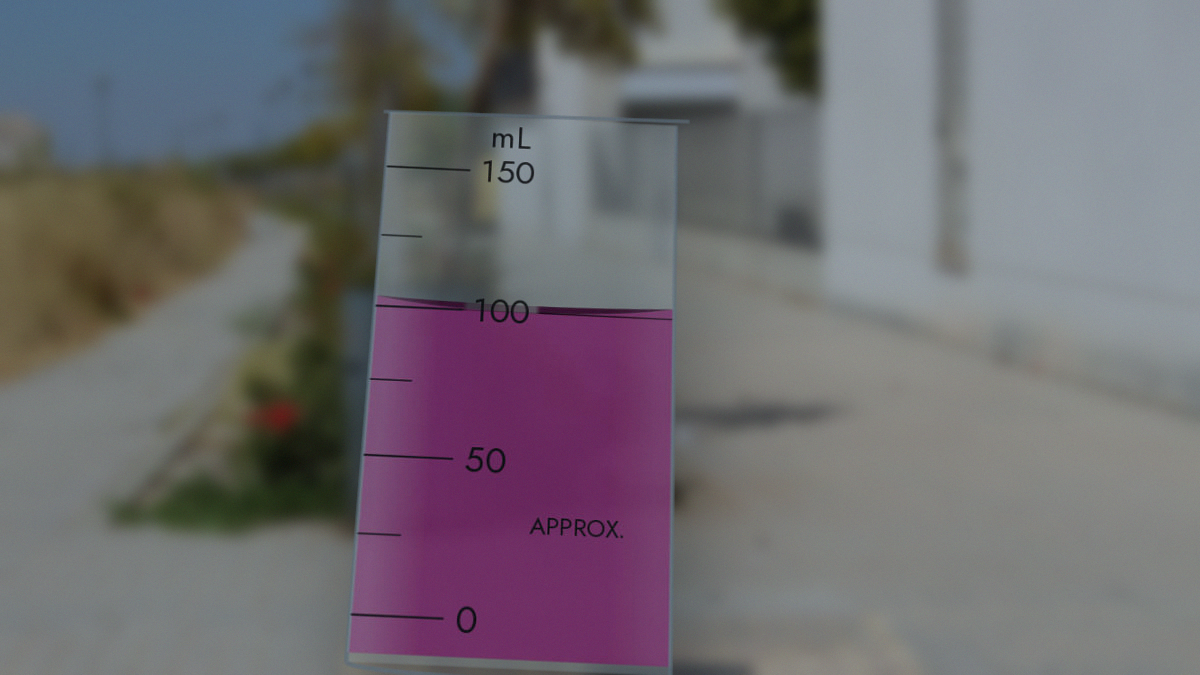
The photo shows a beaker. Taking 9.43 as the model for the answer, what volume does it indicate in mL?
100
